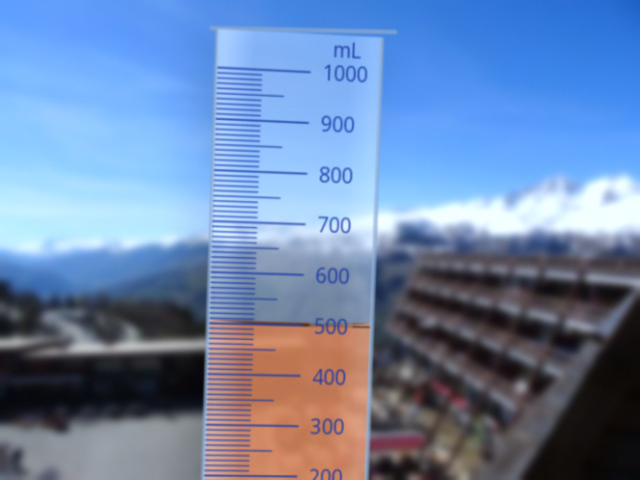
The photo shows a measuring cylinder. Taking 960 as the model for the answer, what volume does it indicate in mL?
500
